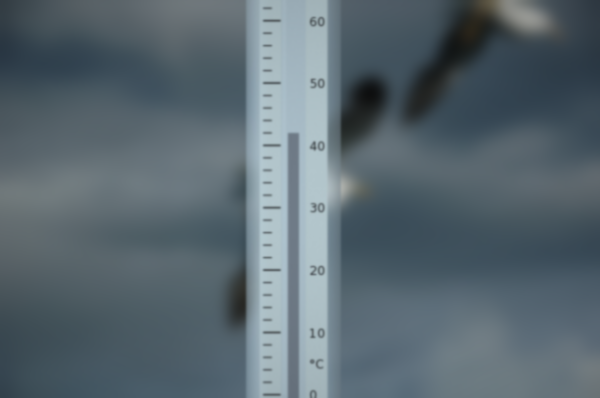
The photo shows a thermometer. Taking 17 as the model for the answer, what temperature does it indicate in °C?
42
